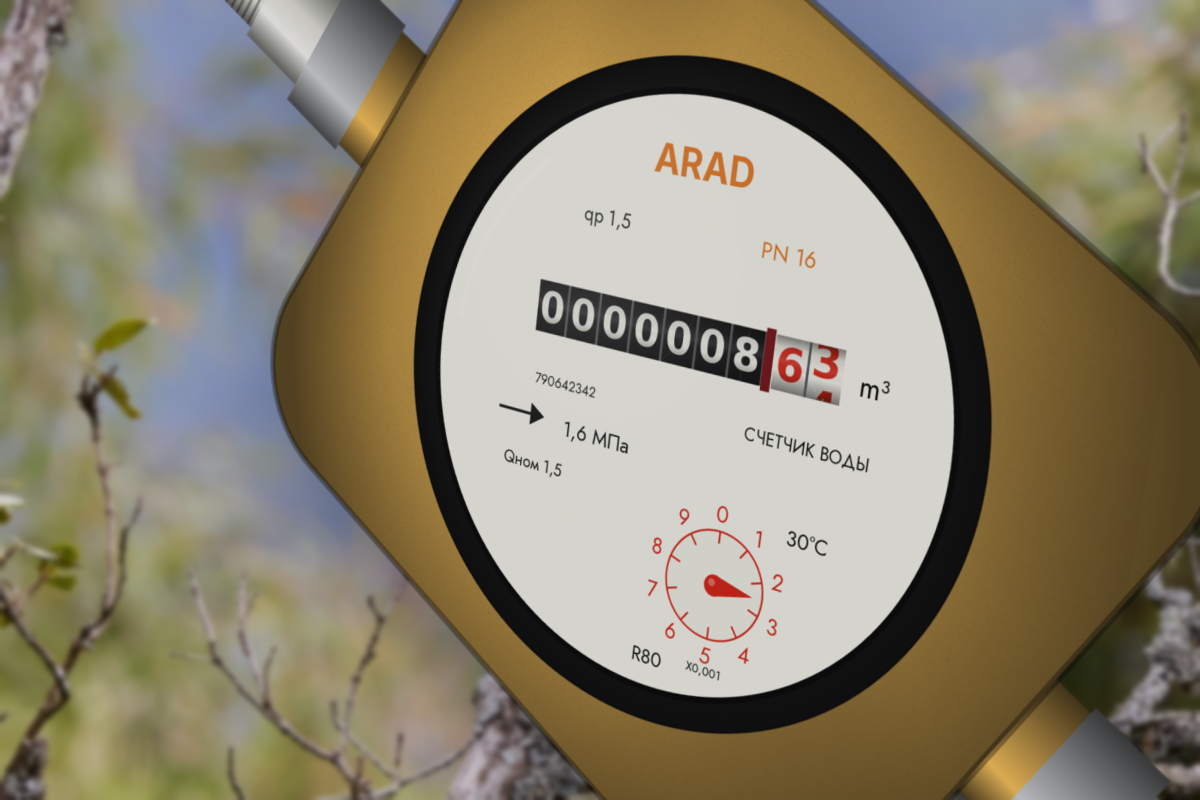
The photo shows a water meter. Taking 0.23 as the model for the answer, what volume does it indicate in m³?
8.632
